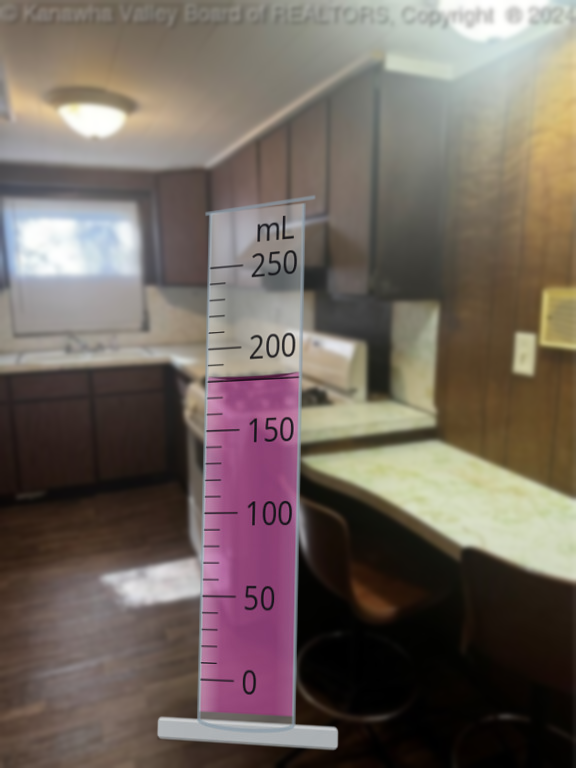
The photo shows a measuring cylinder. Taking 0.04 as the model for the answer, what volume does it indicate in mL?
180
